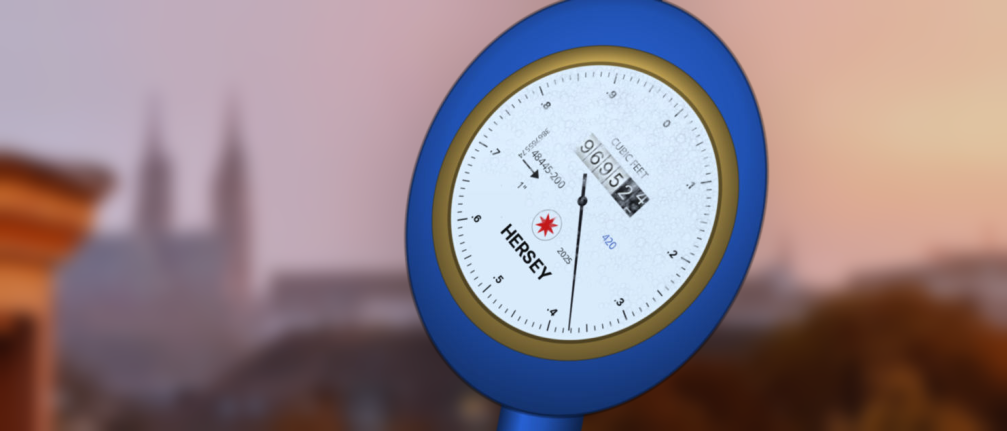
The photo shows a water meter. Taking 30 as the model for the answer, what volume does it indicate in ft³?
969524.37
